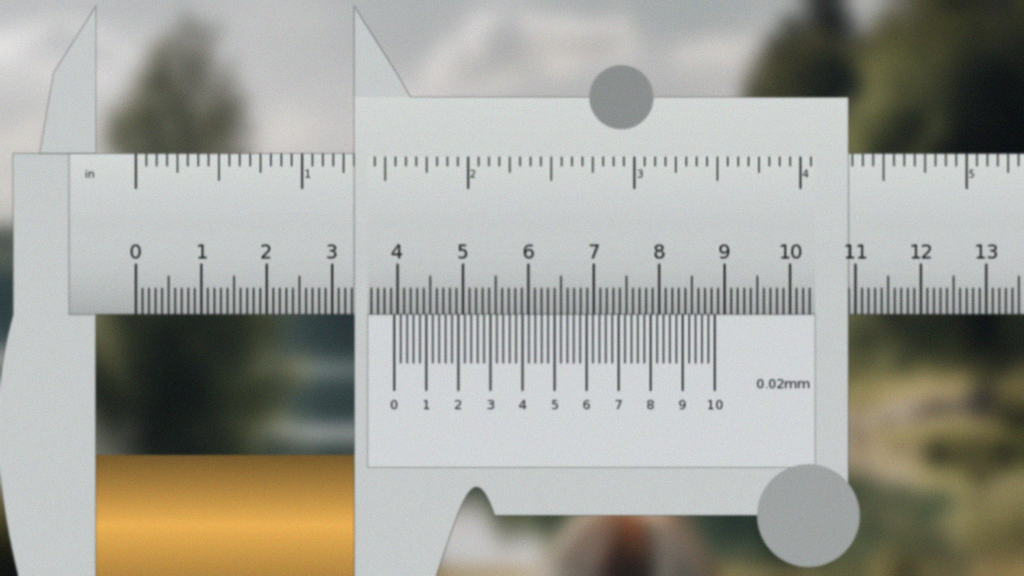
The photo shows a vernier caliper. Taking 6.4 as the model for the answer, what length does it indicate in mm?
39.5
